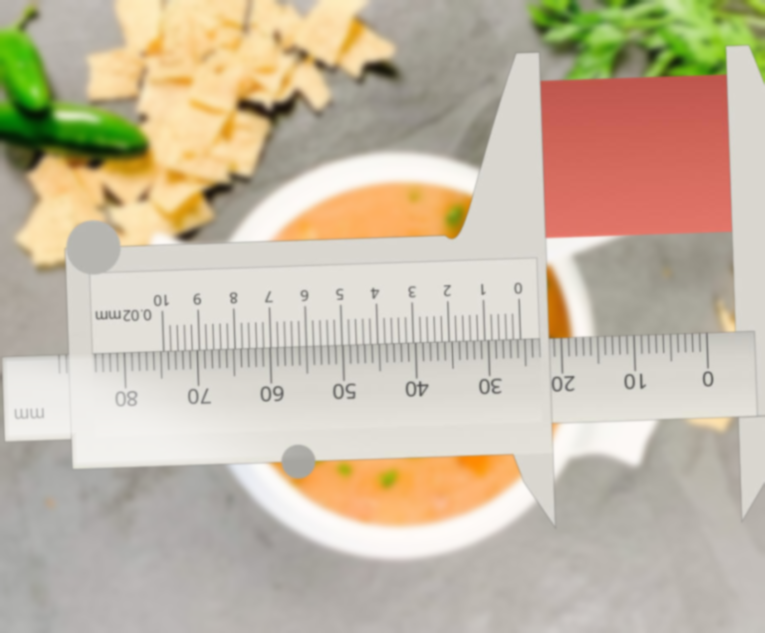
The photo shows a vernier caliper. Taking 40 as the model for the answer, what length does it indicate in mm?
25.6
